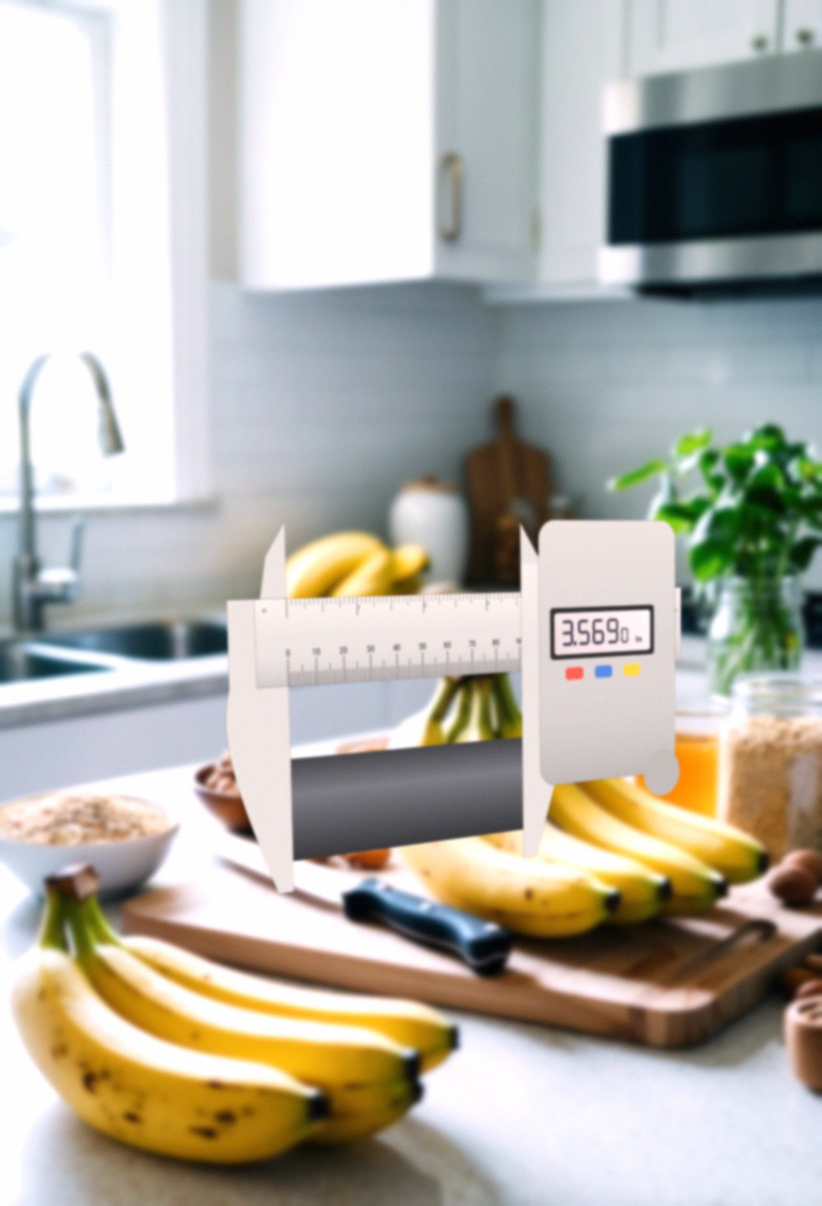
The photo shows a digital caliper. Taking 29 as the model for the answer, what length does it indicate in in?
3.5690
